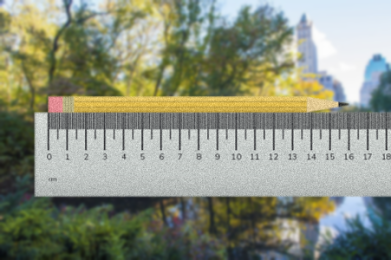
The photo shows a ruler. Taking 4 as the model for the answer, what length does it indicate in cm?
16
